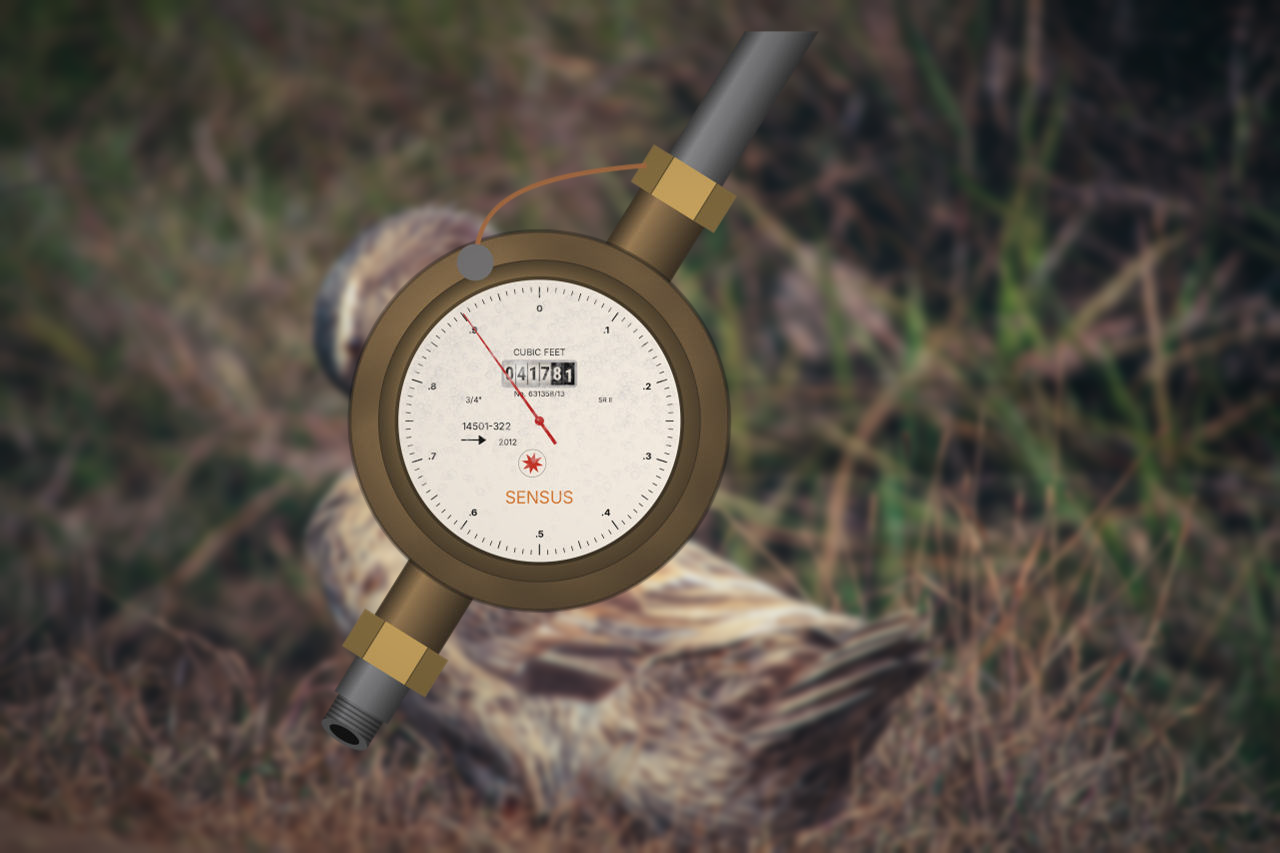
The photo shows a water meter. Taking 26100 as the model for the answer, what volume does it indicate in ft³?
41780.90
